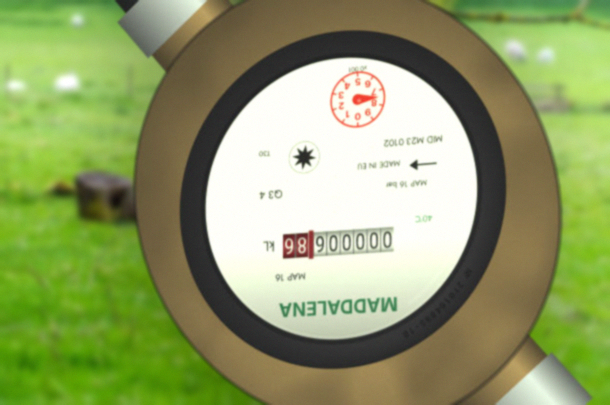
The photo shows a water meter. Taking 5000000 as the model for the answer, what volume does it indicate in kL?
6.867
